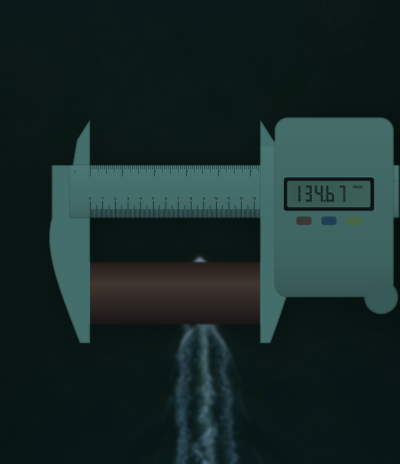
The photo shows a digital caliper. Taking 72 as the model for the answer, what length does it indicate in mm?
134.67
